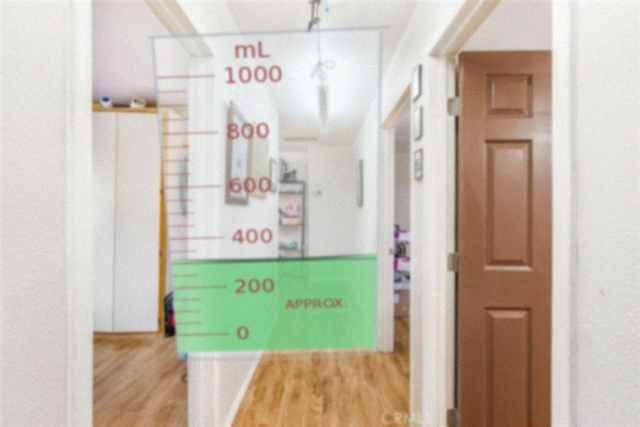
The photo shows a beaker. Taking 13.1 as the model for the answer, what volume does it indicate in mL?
300
